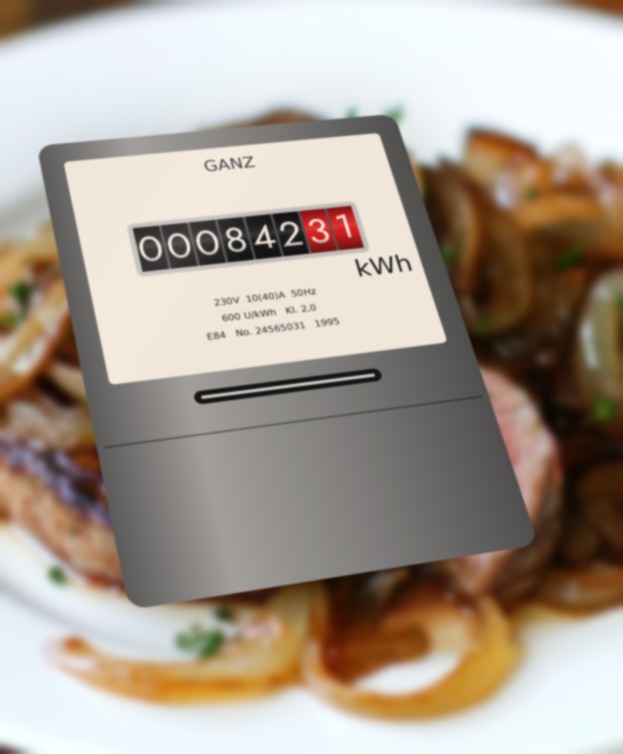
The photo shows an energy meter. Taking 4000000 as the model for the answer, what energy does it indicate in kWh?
842.31
